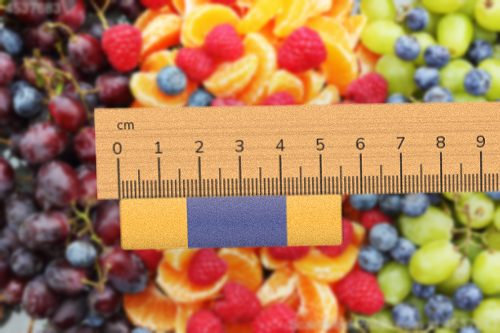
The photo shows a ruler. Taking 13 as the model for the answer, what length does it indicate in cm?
5.5
